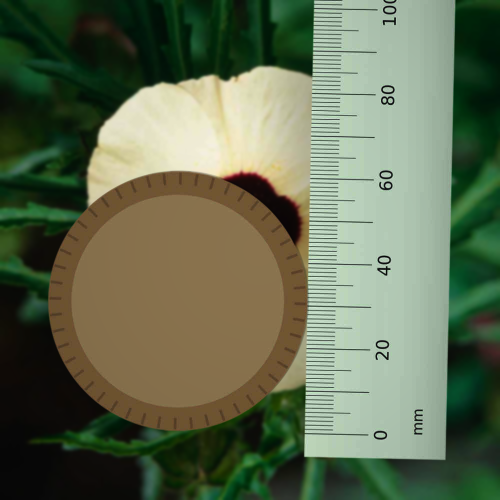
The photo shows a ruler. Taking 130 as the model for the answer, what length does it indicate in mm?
61
